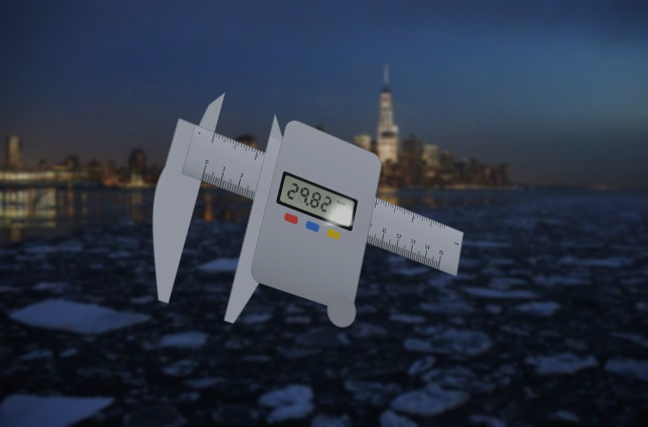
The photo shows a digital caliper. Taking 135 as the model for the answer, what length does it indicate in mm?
29.82
